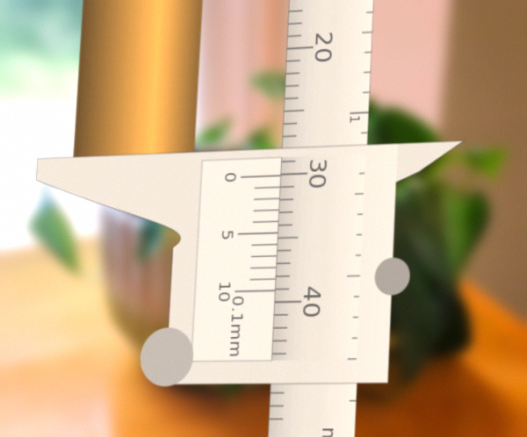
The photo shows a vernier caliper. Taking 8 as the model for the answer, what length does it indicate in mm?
30.1
